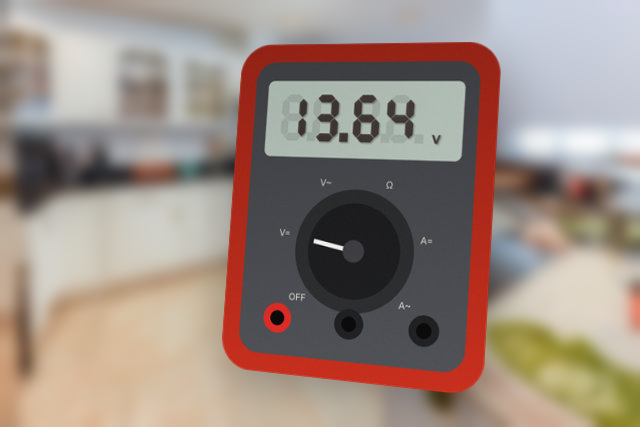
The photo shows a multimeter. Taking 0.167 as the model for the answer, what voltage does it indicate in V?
13.64
